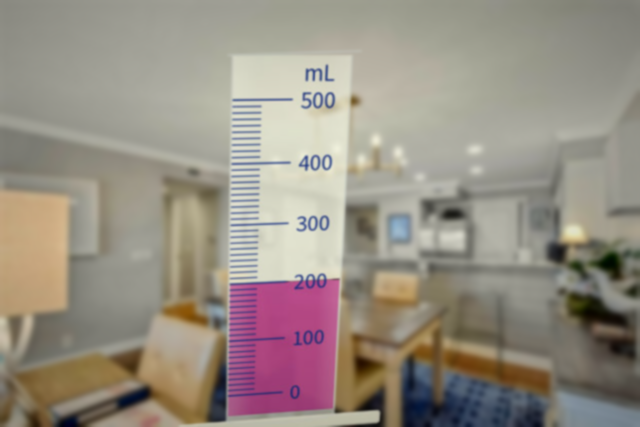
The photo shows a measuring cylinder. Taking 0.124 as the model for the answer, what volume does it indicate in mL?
200
